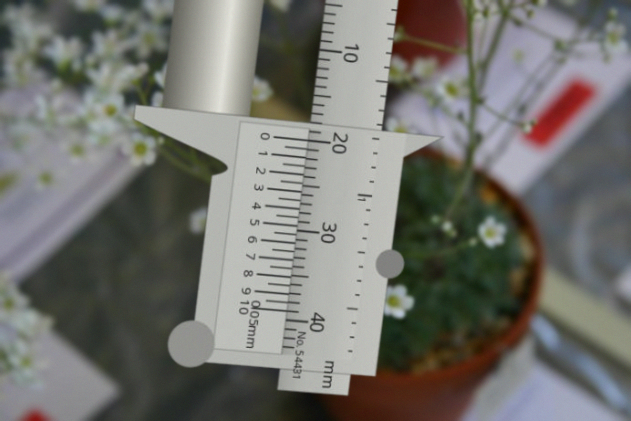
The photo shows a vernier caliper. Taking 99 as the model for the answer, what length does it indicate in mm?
20.0
